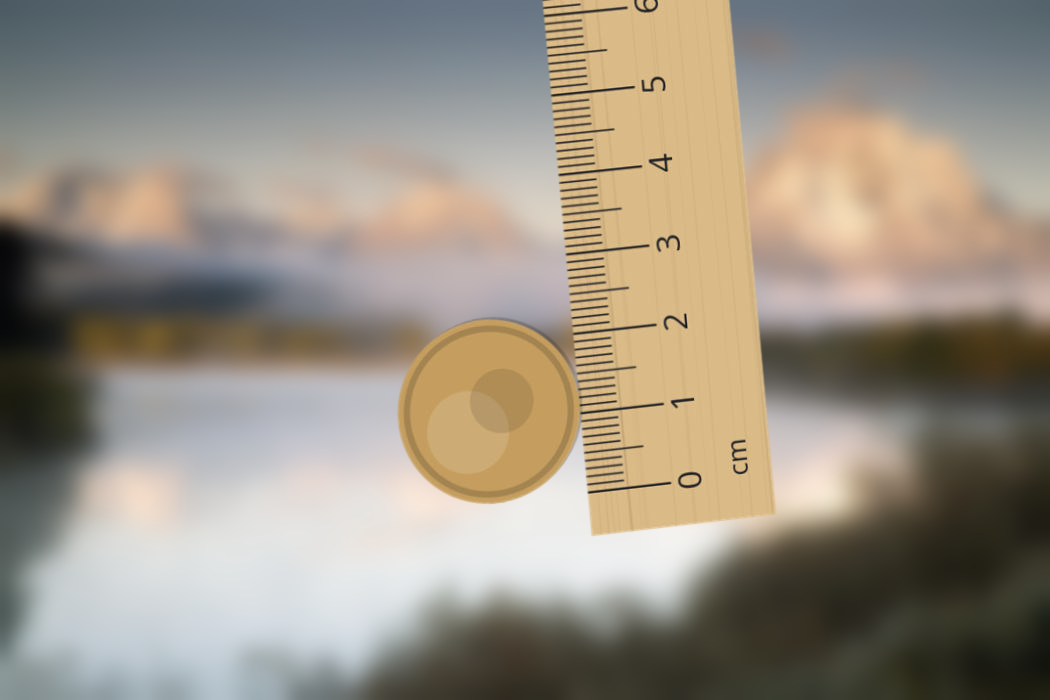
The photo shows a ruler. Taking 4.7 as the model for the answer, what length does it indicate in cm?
2.3
